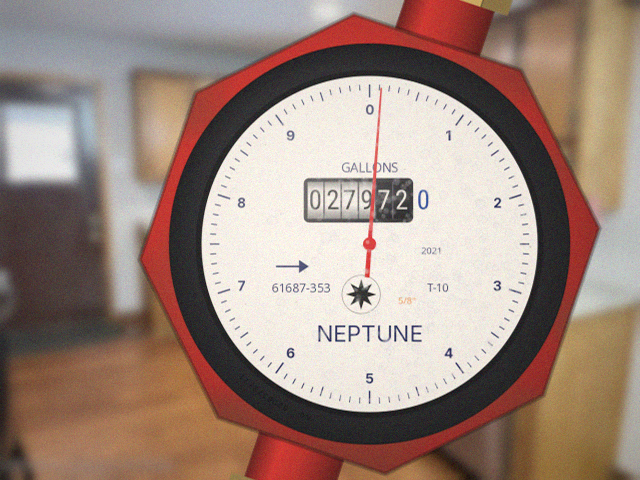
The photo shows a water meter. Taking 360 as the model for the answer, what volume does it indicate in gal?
279720.1
